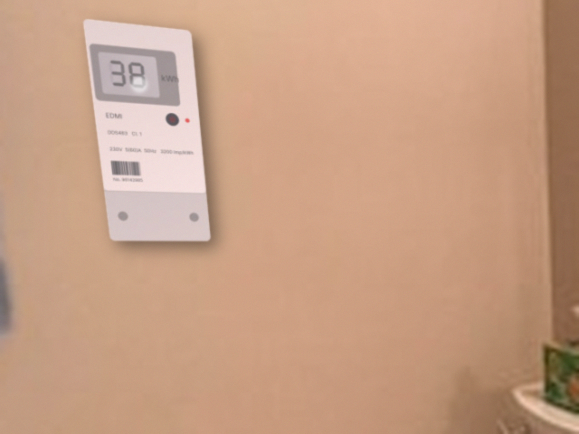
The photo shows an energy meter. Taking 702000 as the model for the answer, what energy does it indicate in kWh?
38
